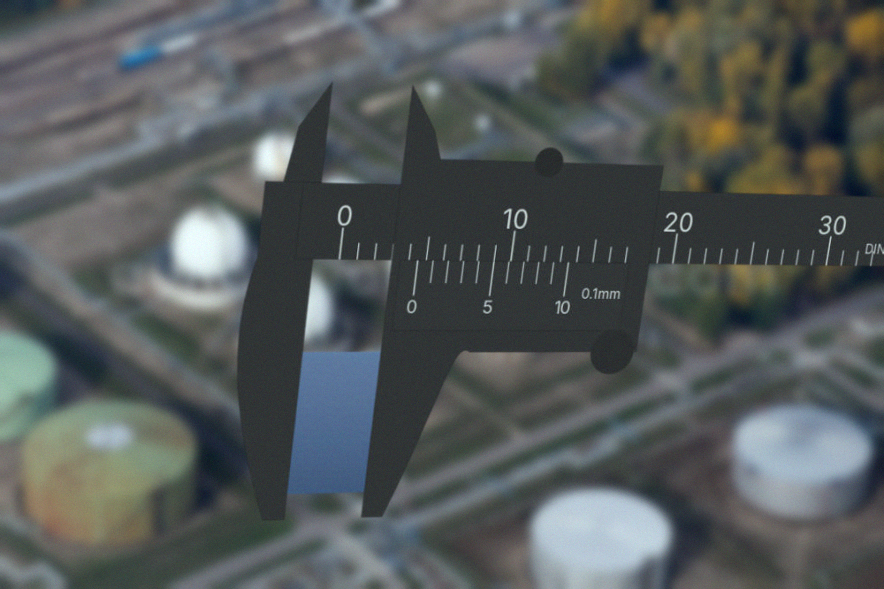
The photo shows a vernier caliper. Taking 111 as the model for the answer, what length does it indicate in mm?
4.5
